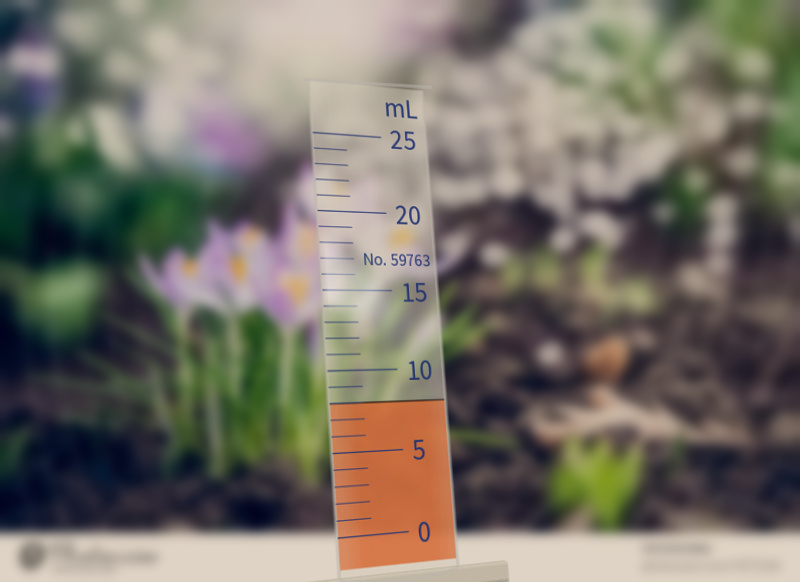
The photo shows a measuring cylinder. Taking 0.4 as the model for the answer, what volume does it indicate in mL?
8
